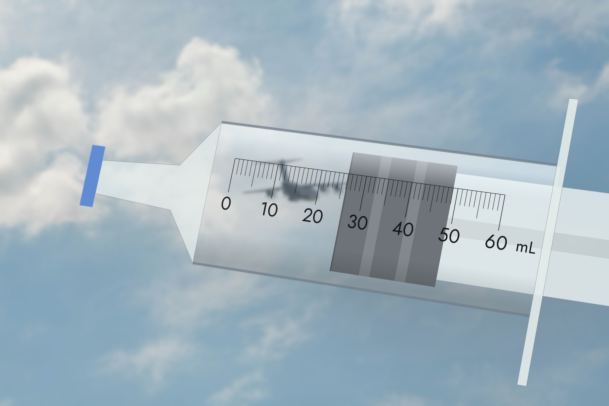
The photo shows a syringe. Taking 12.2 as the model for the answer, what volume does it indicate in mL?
26
